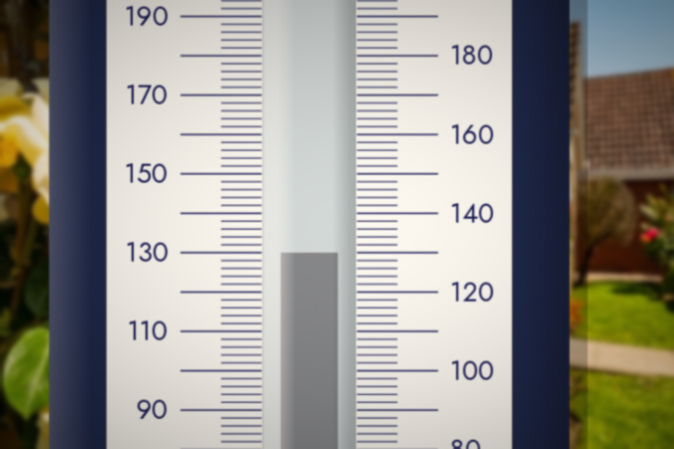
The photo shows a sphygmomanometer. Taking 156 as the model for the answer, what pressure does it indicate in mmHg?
130
